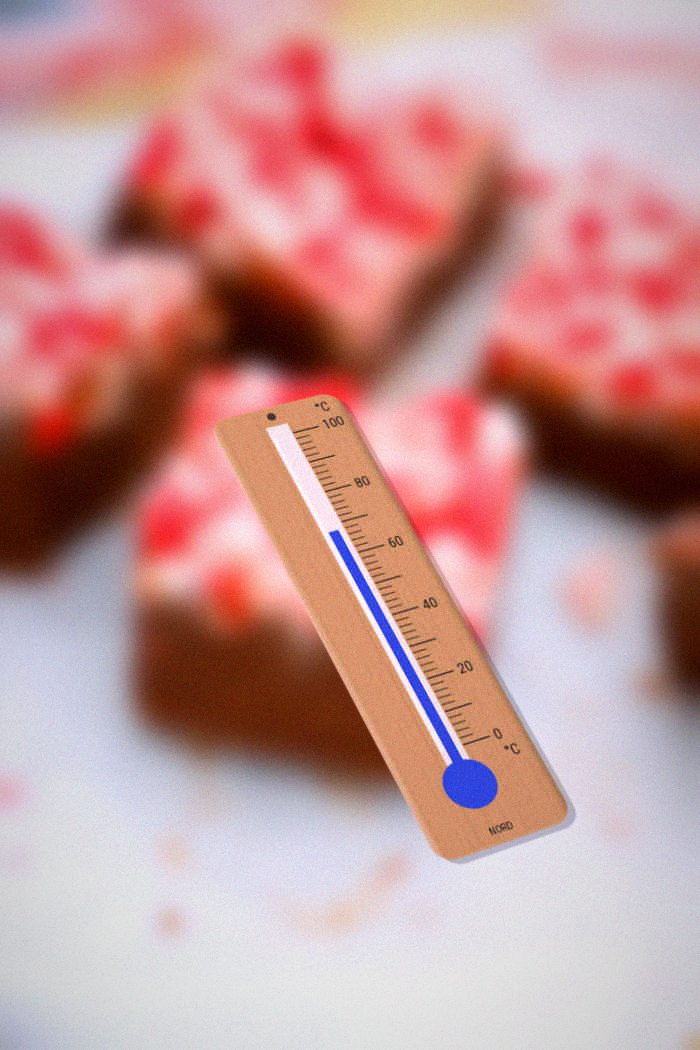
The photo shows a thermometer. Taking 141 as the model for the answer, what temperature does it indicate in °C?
68
